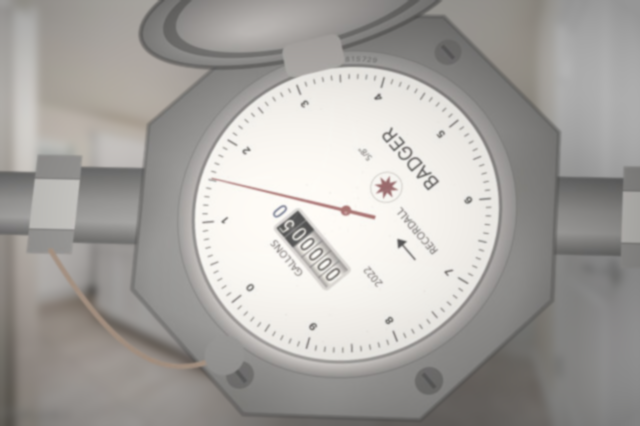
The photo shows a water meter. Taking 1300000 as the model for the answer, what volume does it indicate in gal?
51.5
